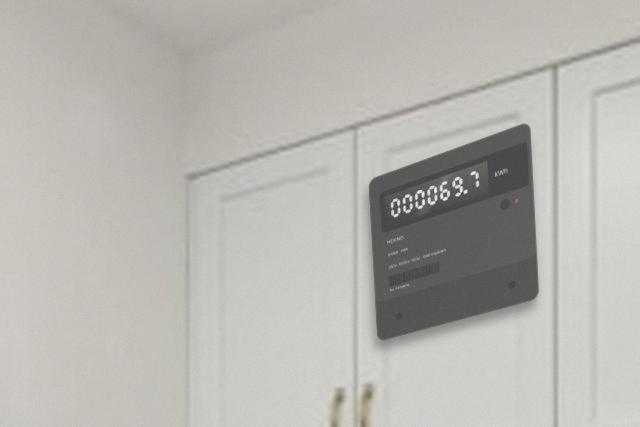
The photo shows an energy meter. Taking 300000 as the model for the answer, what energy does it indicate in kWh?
69.7
